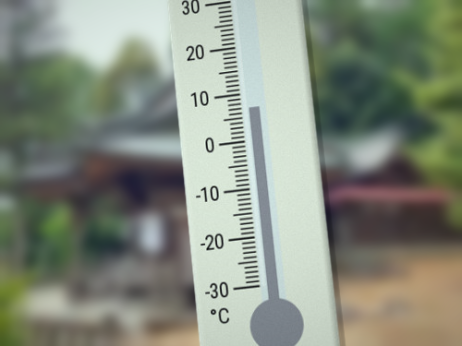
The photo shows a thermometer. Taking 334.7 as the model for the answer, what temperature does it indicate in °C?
7
